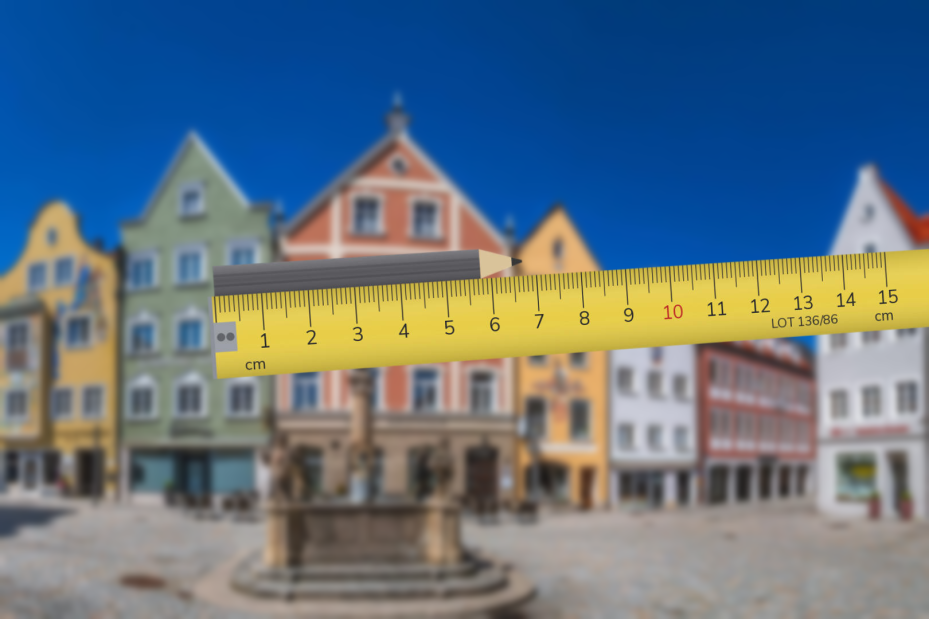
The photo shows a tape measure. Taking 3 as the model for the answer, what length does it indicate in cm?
6.7
